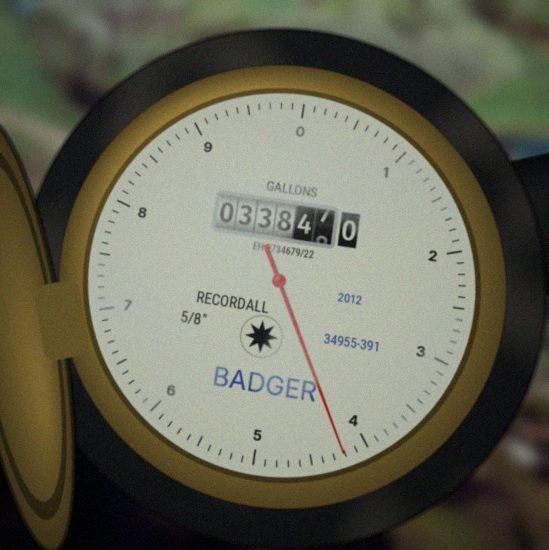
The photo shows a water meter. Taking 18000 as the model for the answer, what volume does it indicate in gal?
338474.2
